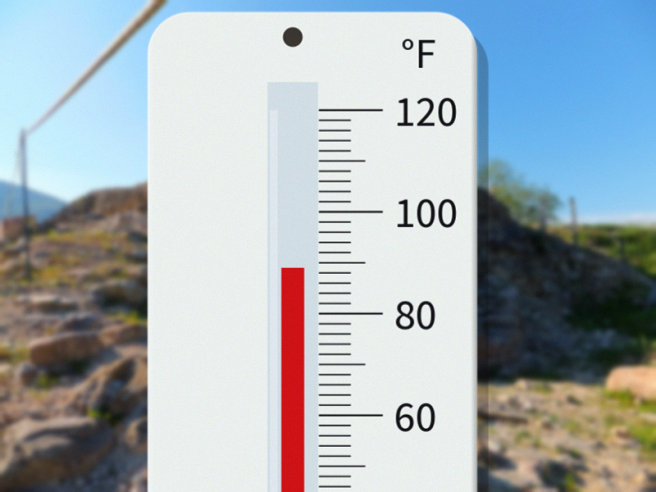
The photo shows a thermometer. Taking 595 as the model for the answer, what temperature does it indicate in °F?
89
